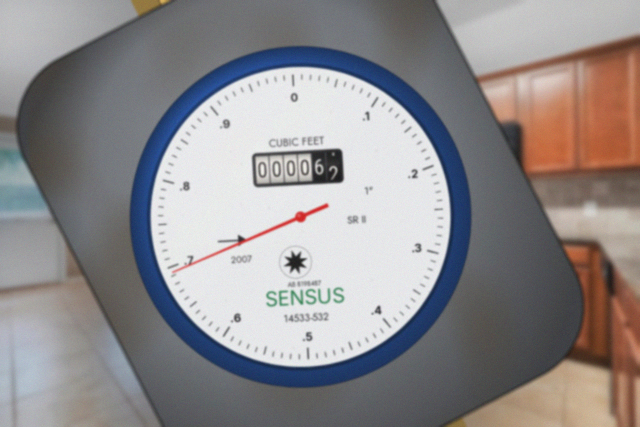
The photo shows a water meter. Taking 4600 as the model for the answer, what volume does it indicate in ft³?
61.69
